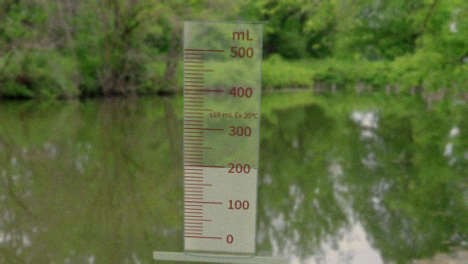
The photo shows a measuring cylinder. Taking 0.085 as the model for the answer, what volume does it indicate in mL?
200
